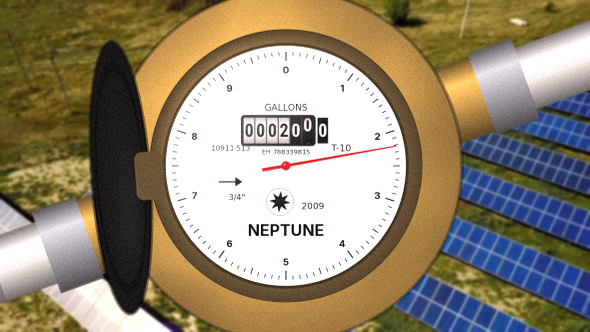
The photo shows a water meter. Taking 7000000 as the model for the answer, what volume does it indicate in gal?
2002.2
